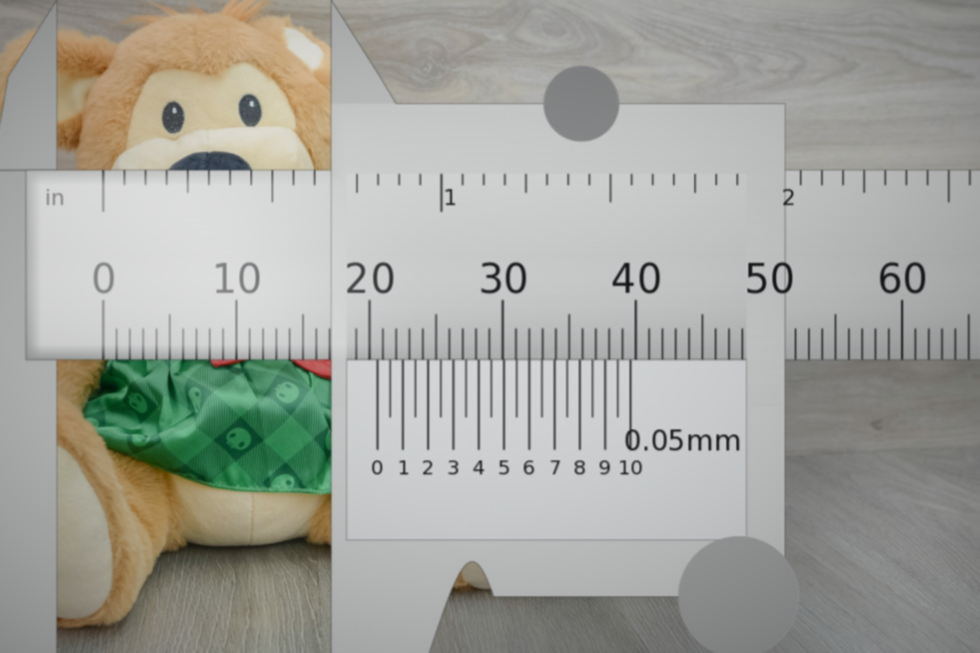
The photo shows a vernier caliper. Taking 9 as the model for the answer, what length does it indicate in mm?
20.6
